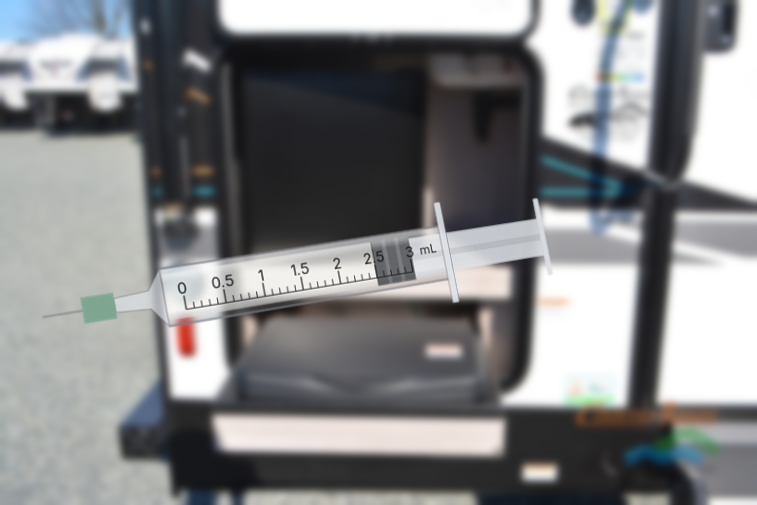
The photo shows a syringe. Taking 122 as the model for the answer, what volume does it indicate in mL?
2.5
